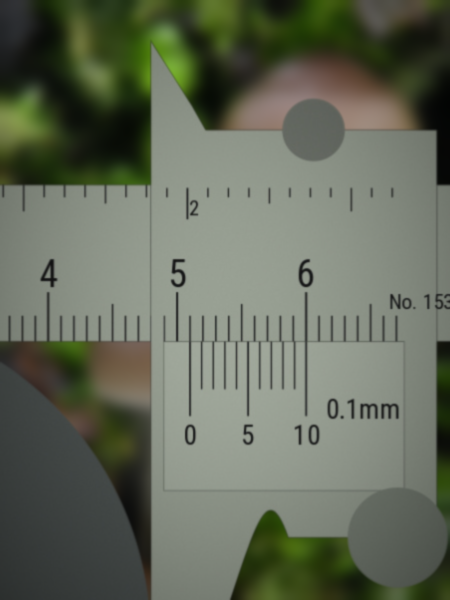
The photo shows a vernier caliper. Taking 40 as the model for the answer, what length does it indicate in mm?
51.0
